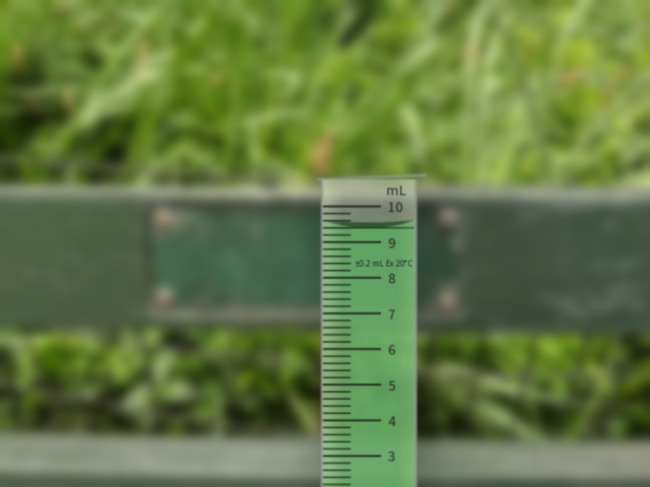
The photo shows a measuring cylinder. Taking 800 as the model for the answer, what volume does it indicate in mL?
9.4
